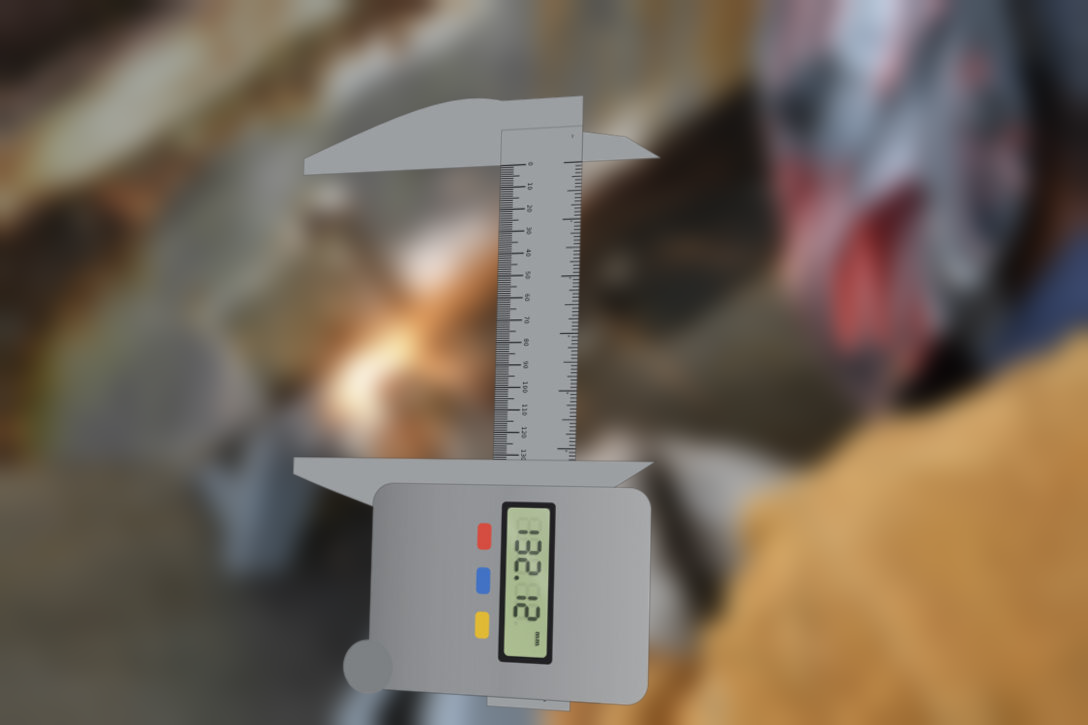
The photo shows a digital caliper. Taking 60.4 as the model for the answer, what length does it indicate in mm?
132.12
